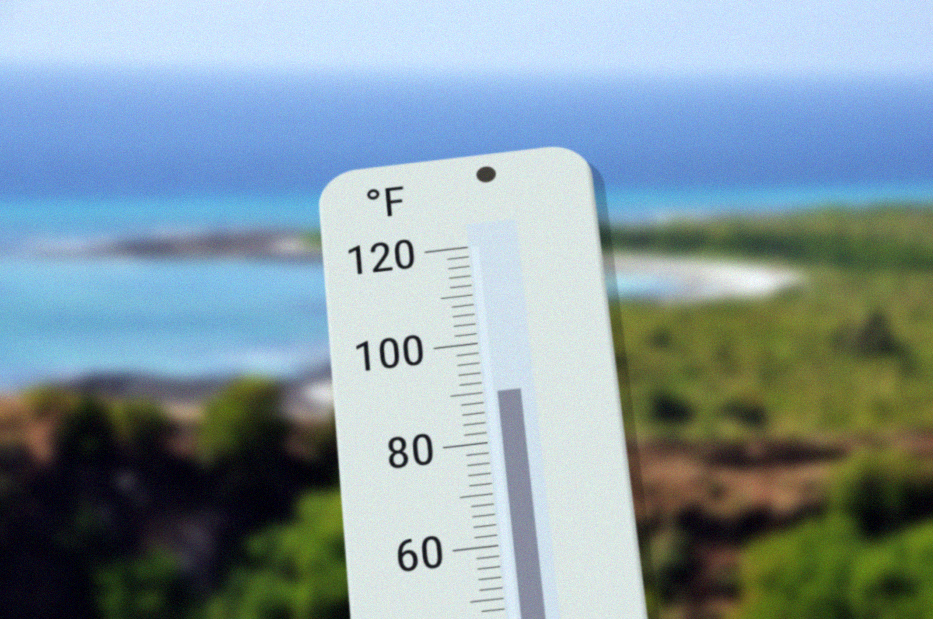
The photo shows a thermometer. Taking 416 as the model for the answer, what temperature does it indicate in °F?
90
